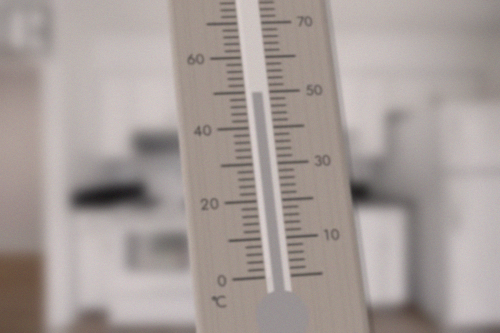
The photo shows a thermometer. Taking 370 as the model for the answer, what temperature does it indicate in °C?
50
